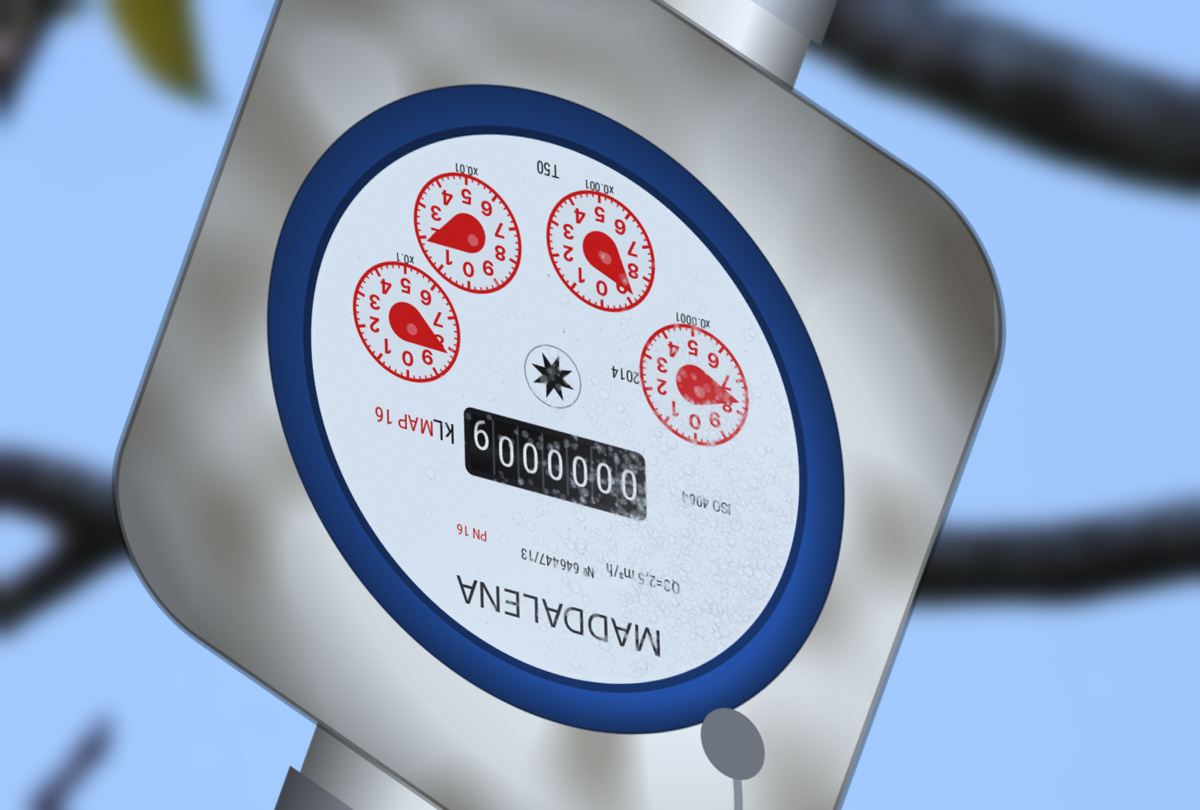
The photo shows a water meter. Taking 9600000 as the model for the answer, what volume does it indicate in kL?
8.8187
